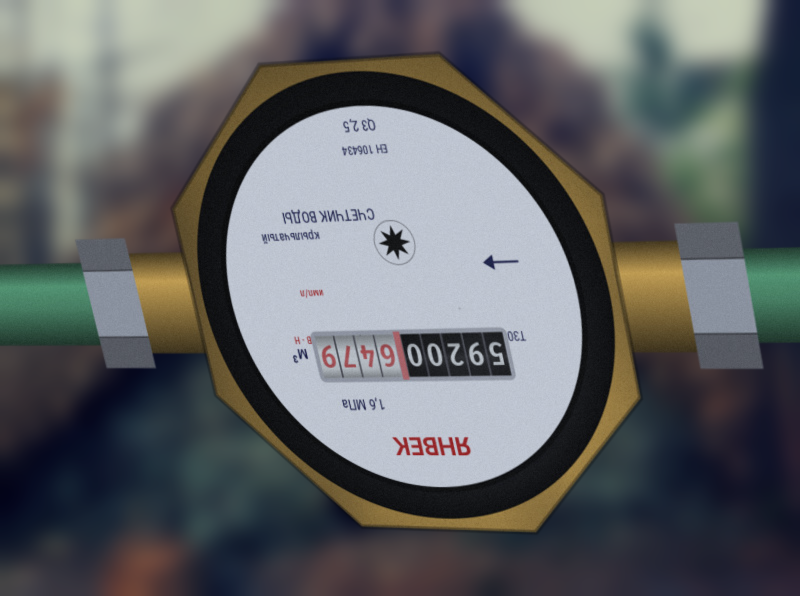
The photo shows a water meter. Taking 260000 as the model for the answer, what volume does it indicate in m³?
59200.6479
